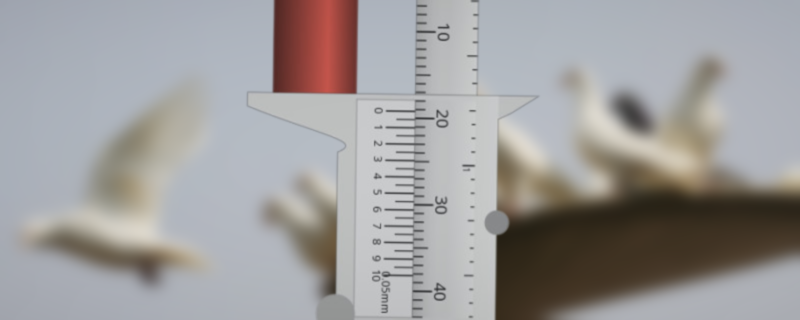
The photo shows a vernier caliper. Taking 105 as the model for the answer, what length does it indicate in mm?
19.2
